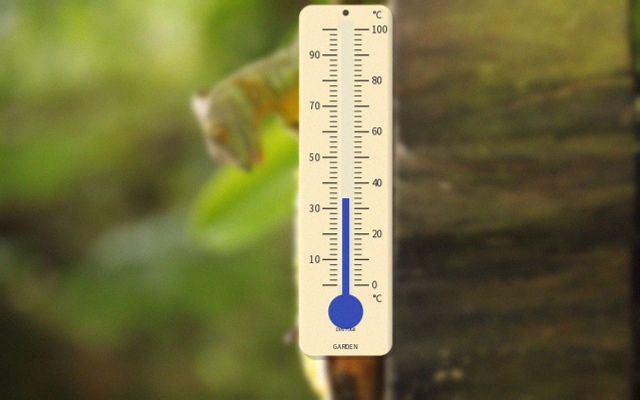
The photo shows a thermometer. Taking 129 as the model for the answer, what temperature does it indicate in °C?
34
